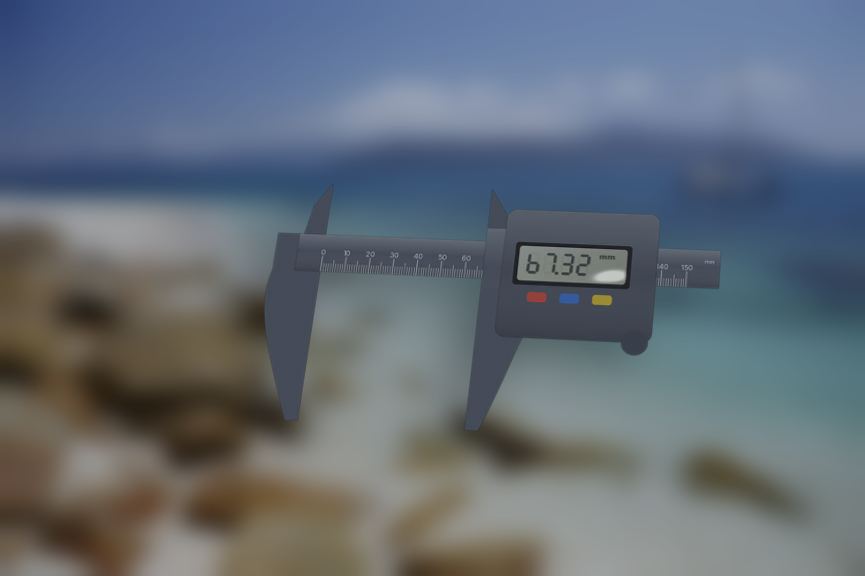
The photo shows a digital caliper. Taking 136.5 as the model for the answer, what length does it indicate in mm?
67.32
